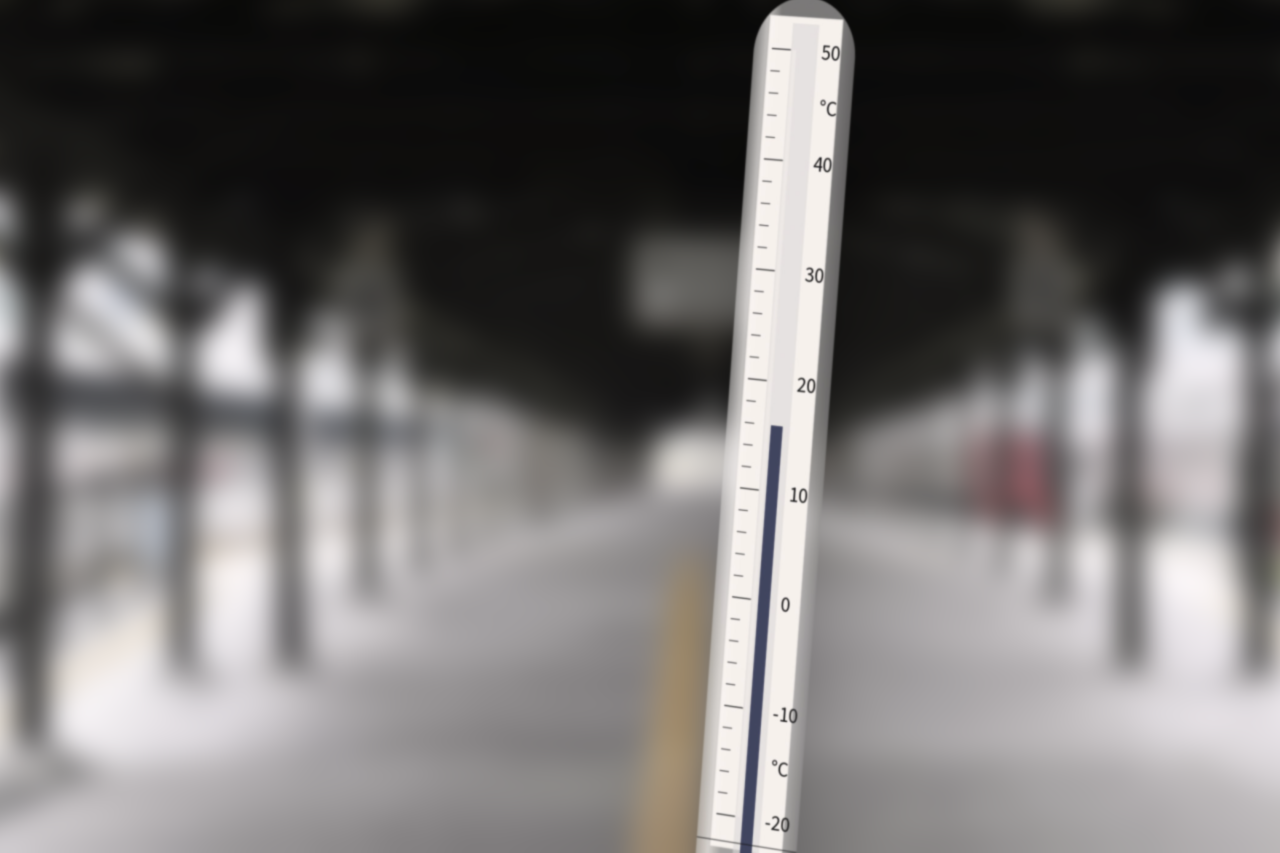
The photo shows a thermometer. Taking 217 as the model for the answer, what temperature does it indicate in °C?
16
